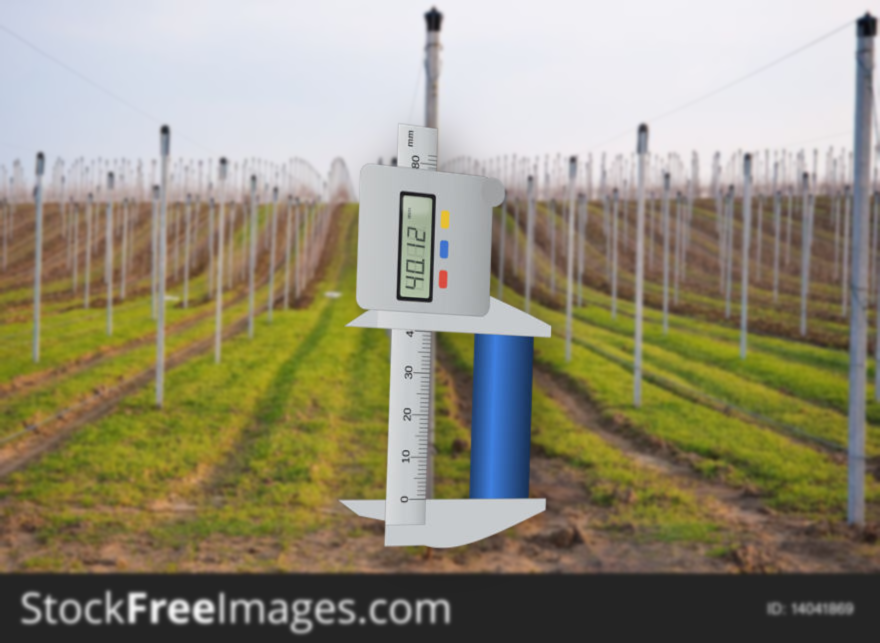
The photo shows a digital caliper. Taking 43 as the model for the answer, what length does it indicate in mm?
40.12
